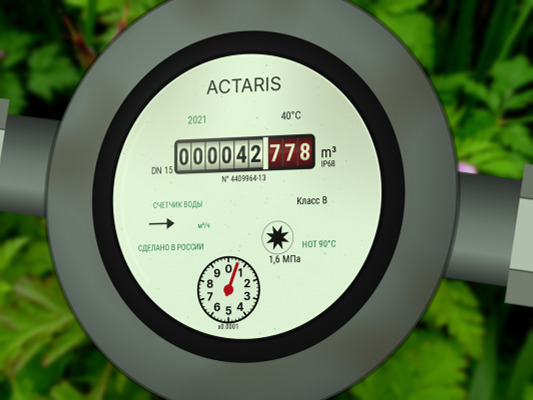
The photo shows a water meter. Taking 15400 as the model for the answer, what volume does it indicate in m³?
42.7780
